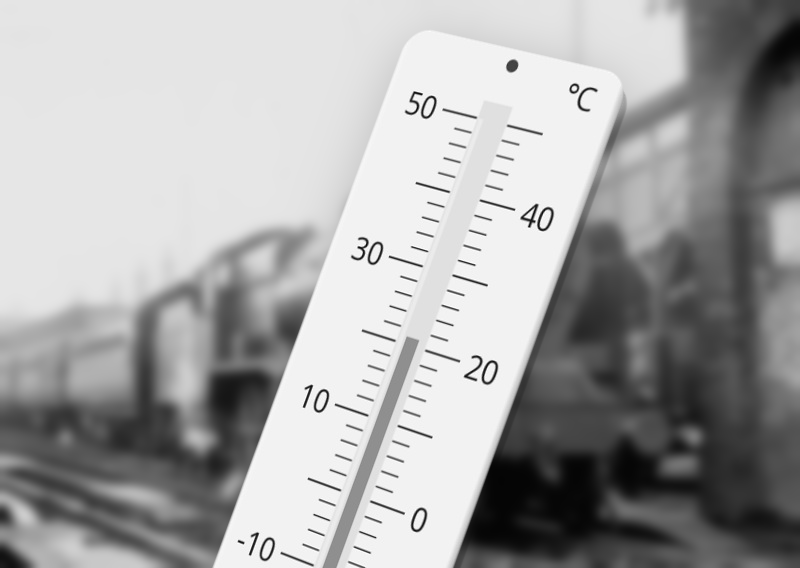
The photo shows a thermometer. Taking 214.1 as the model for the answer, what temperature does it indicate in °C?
21
